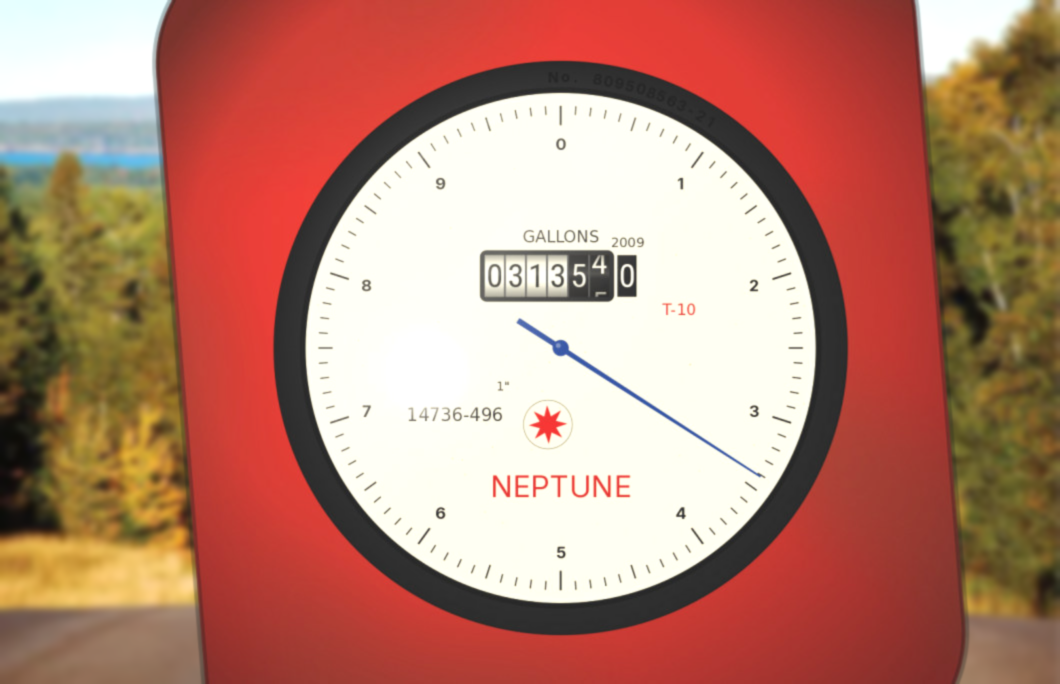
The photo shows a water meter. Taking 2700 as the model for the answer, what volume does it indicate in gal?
313543.4
